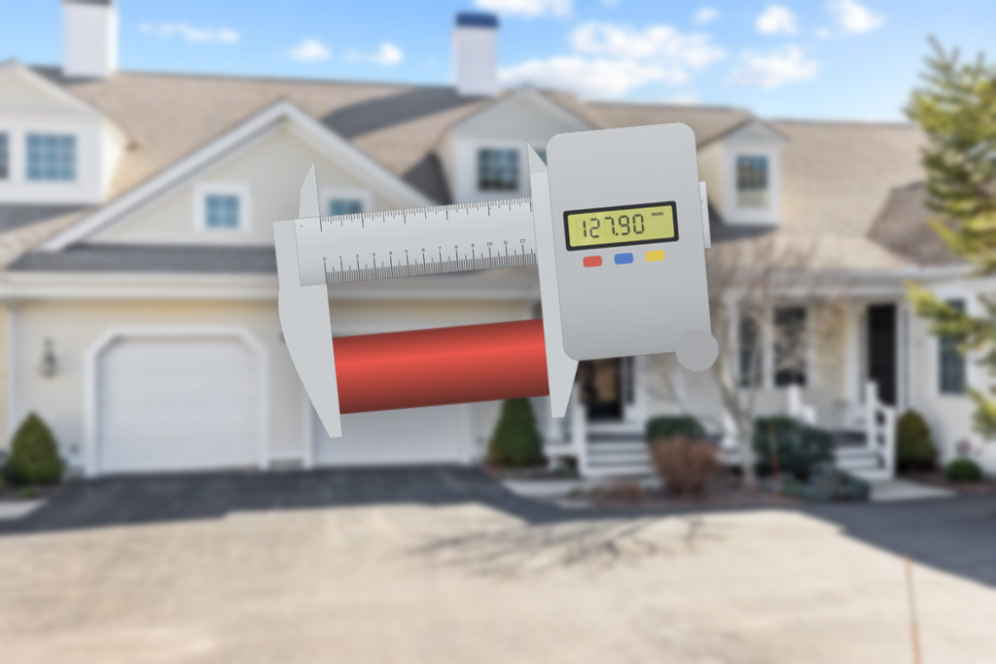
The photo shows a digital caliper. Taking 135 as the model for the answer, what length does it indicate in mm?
127.90
